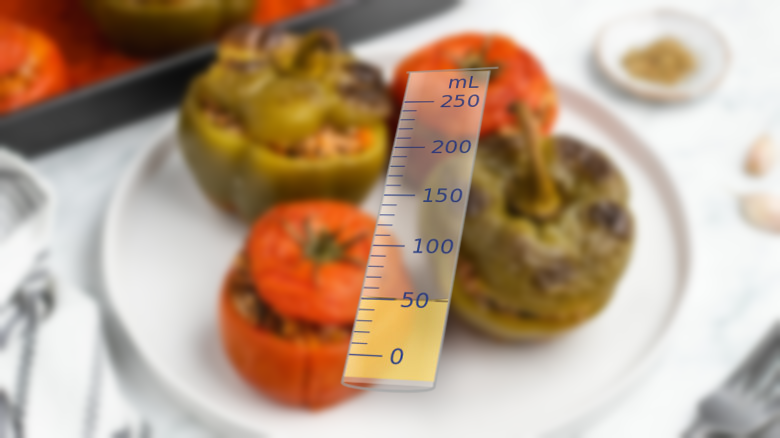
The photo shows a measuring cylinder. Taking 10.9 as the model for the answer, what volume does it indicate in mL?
50
